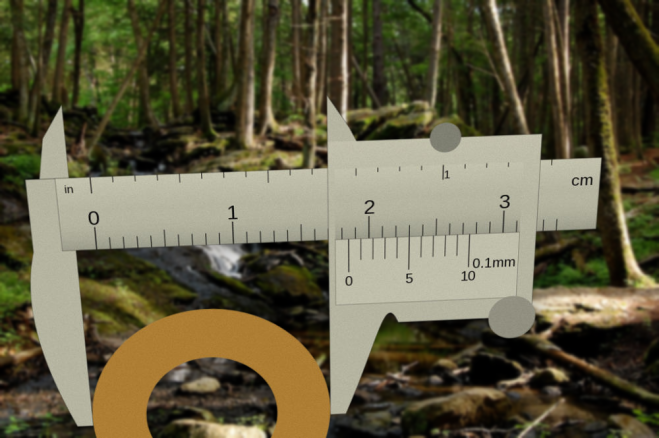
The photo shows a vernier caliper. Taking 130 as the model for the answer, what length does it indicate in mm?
18.5
